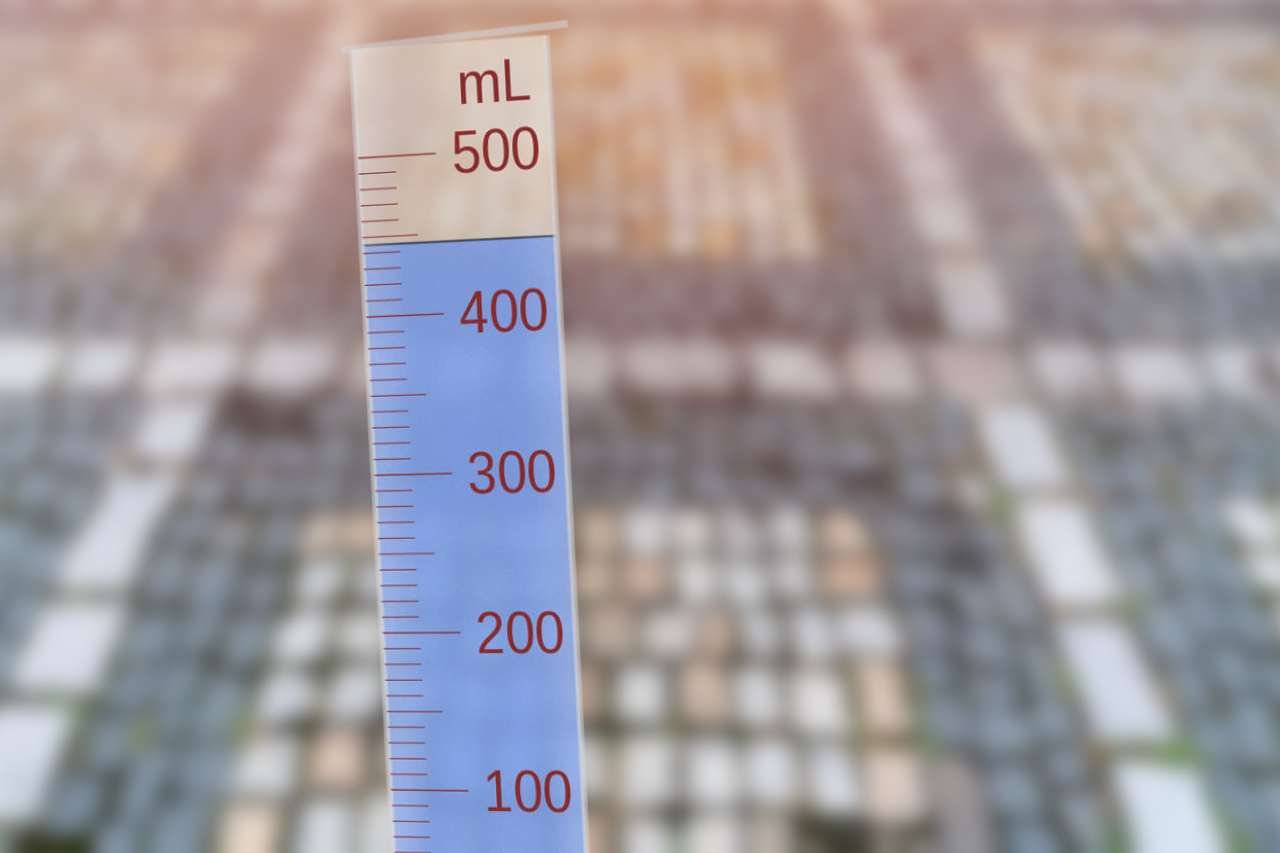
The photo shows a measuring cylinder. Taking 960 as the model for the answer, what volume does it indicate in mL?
445
